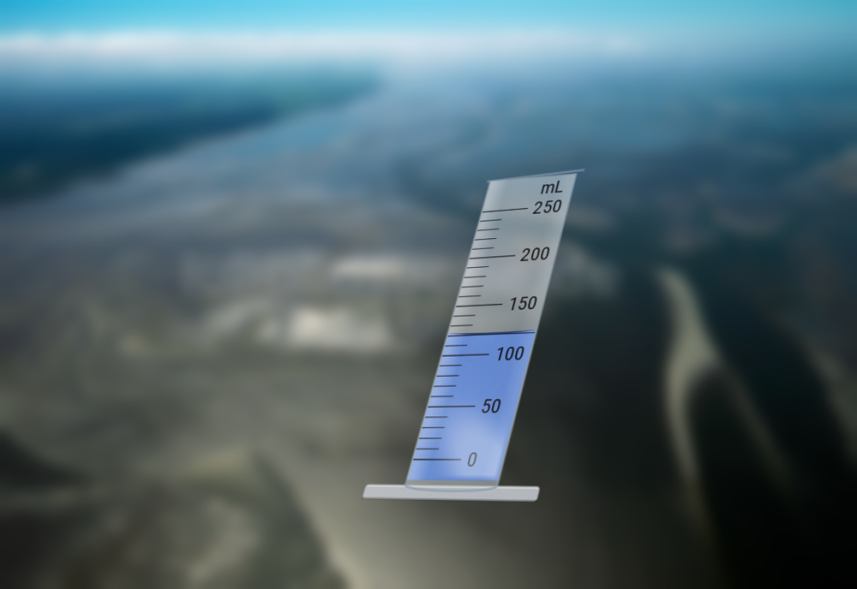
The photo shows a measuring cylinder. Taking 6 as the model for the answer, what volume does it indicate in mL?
120
